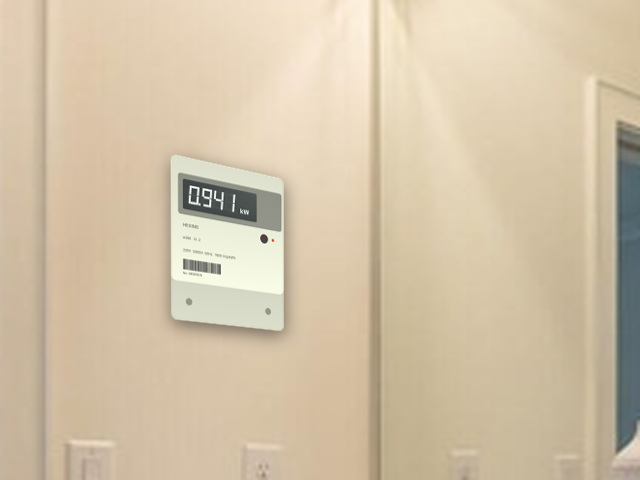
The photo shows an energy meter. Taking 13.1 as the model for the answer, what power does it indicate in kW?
0.941
